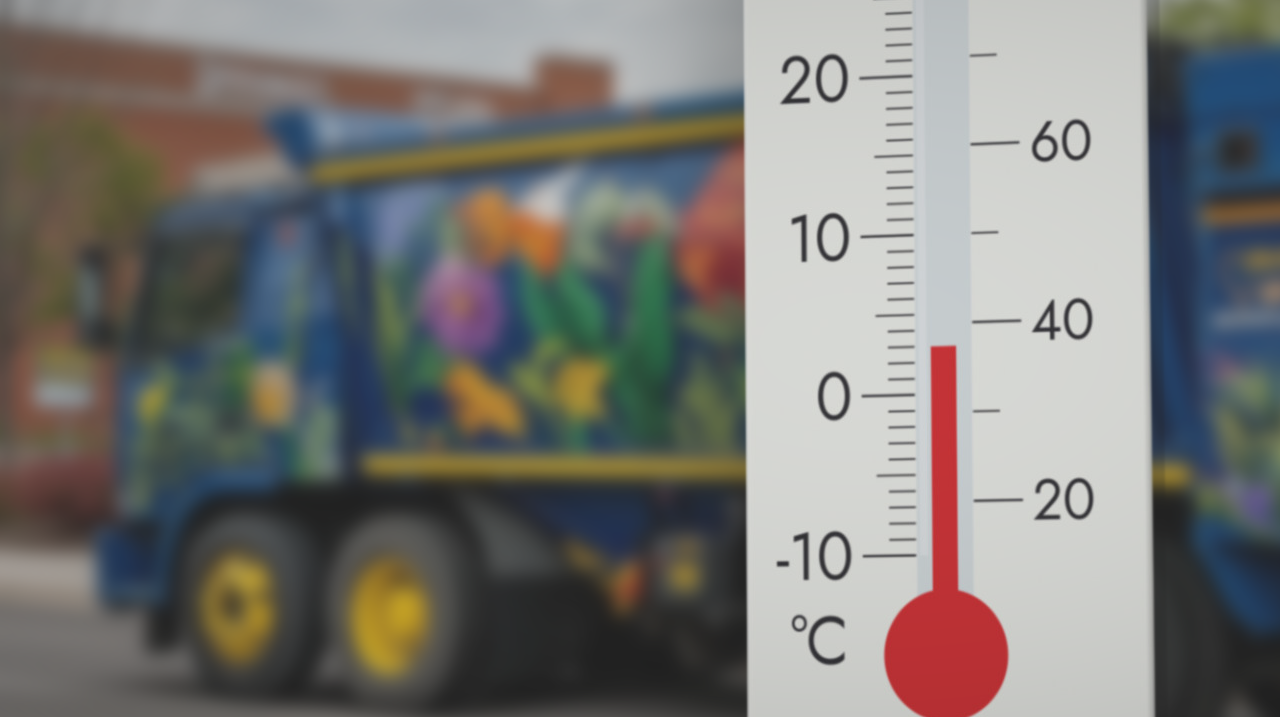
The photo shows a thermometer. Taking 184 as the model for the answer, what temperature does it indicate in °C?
3
